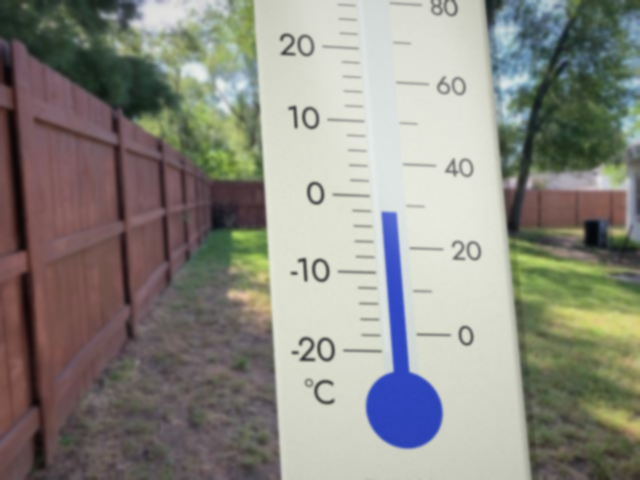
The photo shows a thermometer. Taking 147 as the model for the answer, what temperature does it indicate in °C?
-2
